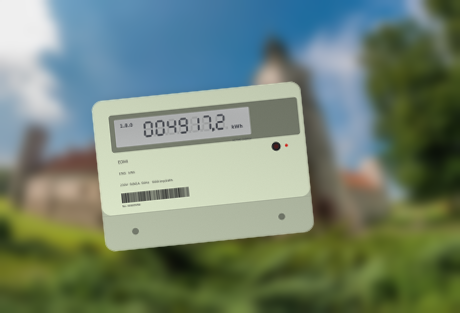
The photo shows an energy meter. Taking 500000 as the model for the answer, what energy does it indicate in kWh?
4917.2
